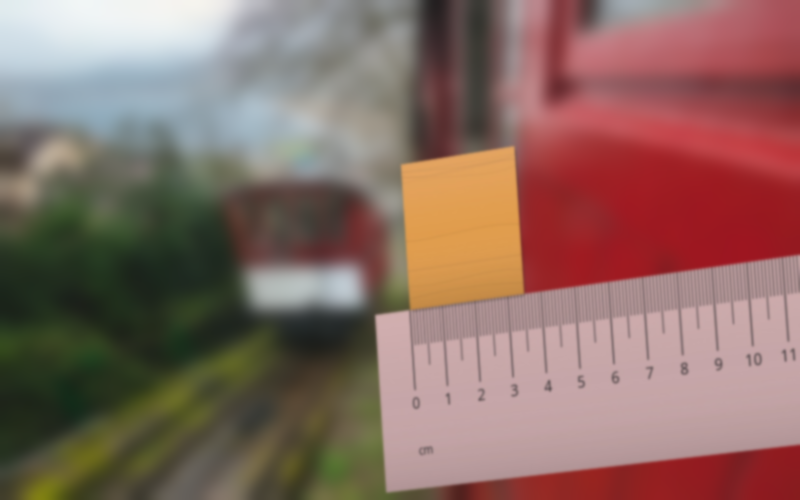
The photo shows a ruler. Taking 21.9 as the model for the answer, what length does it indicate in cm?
3.5
